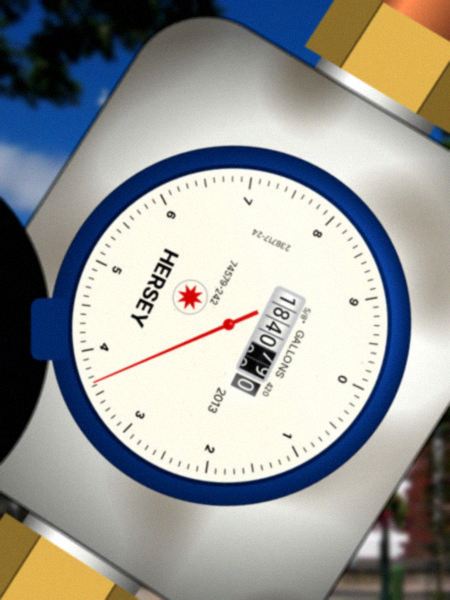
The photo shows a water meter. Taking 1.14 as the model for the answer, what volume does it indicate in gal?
1840793.6
